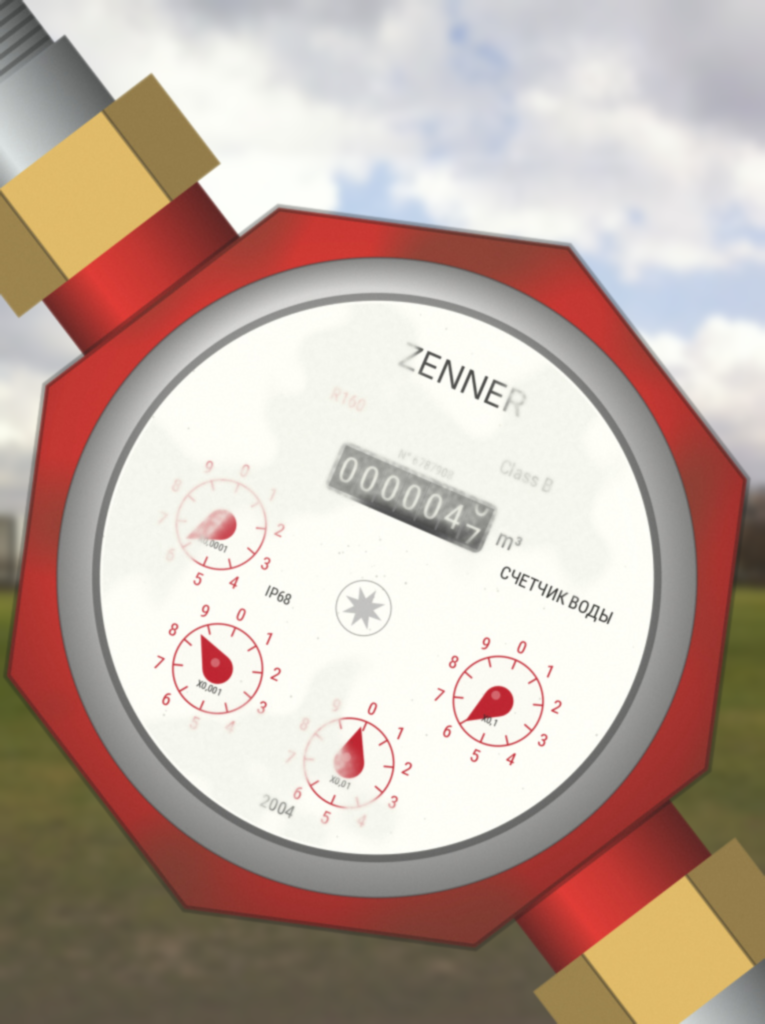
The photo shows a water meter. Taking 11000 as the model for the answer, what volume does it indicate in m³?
46.5986
